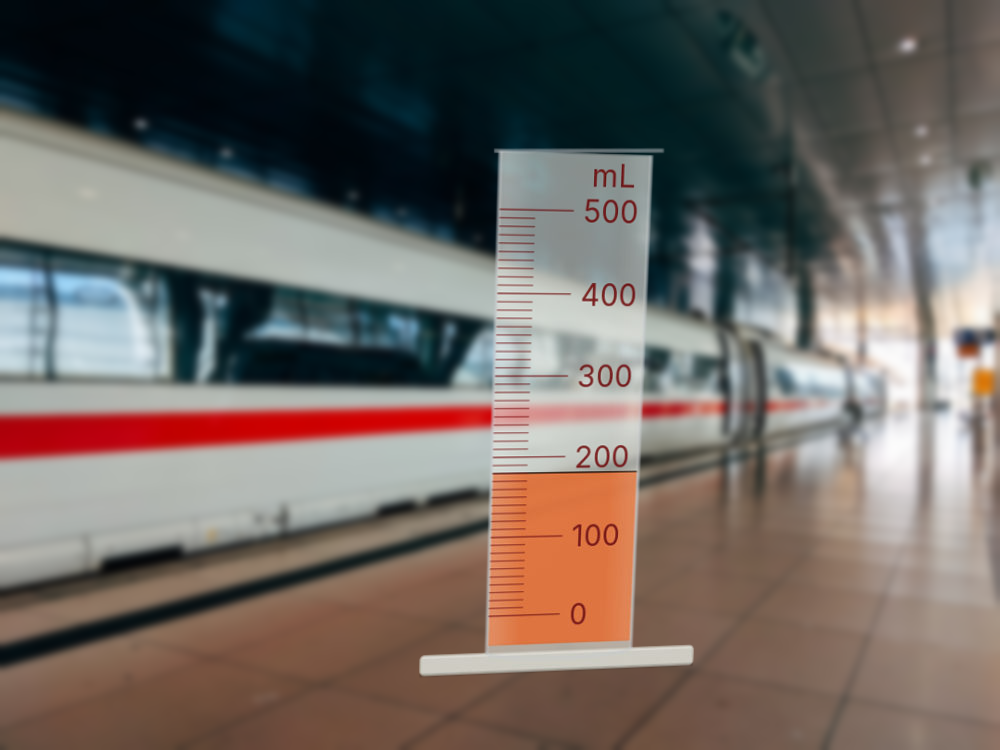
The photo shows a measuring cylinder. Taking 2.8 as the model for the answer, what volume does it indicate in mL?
180
